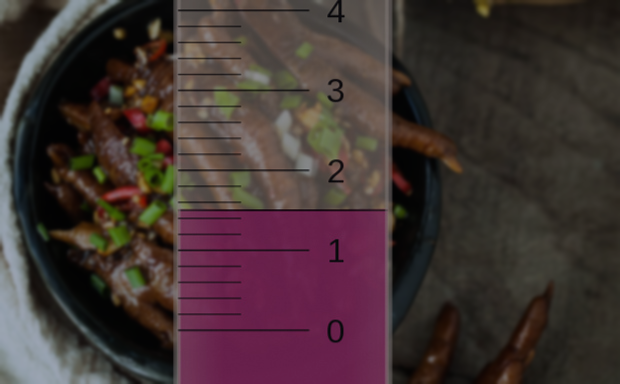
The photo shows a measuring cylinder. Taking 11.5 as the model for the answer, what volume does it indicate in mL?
1.5
